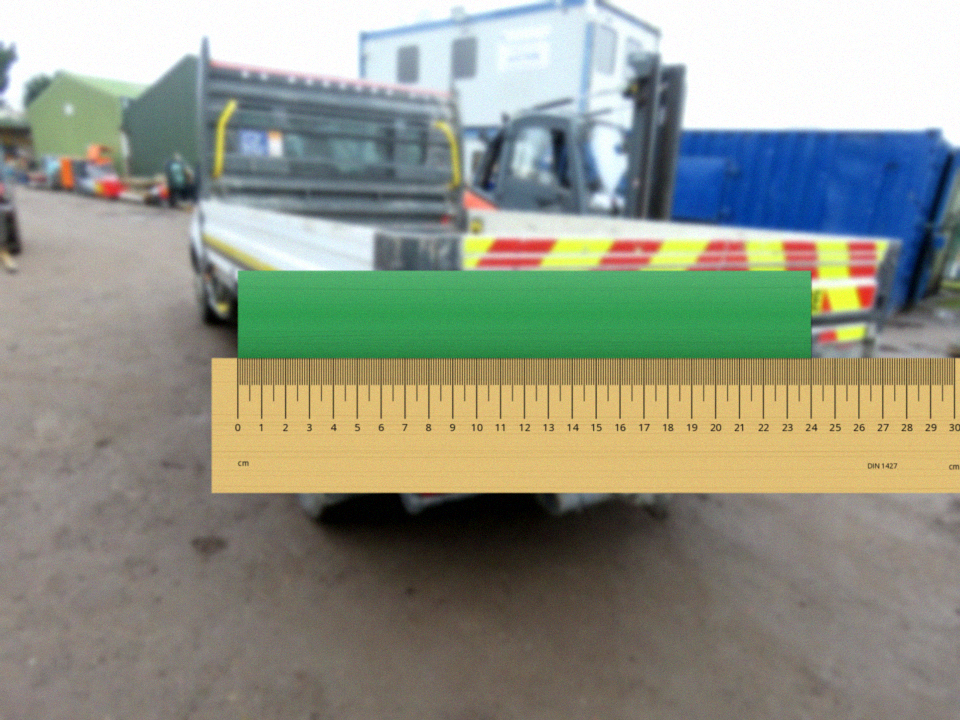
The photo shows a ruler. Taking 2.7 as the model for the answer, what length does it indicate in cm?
24
